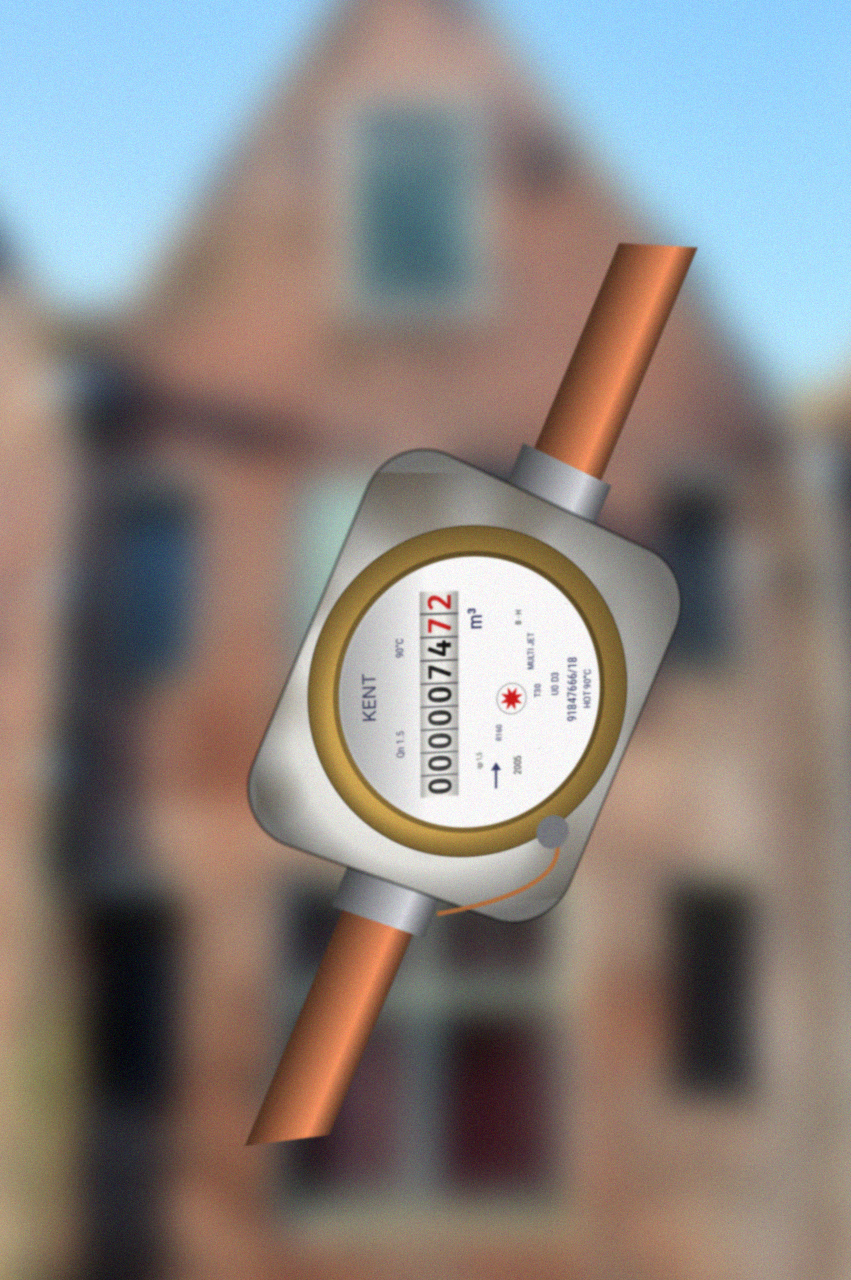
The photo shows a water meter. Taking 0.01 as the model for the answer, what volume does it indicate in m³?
74.72
